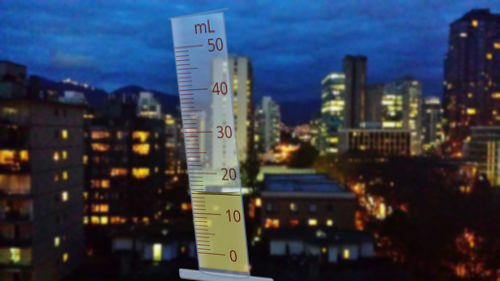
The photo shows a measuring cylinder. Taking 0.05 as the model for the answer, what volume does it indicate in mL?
15
